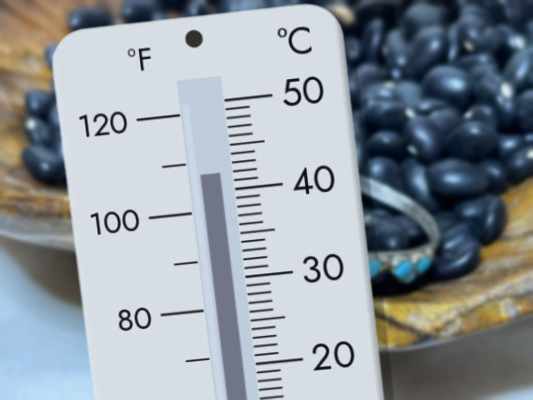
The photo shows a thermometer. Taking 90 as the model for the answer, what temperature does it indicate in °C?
42
